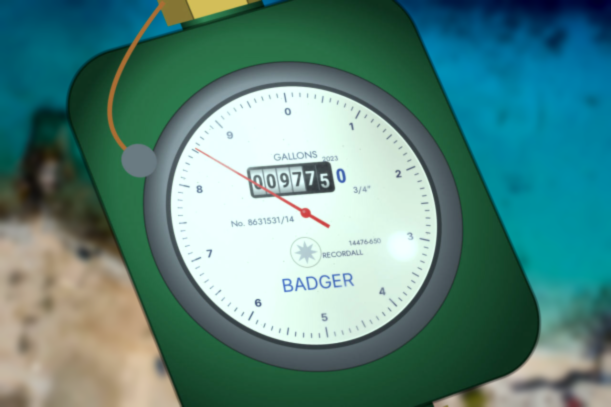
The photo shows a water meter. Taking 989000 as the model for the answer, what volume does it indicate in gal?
97748.5
